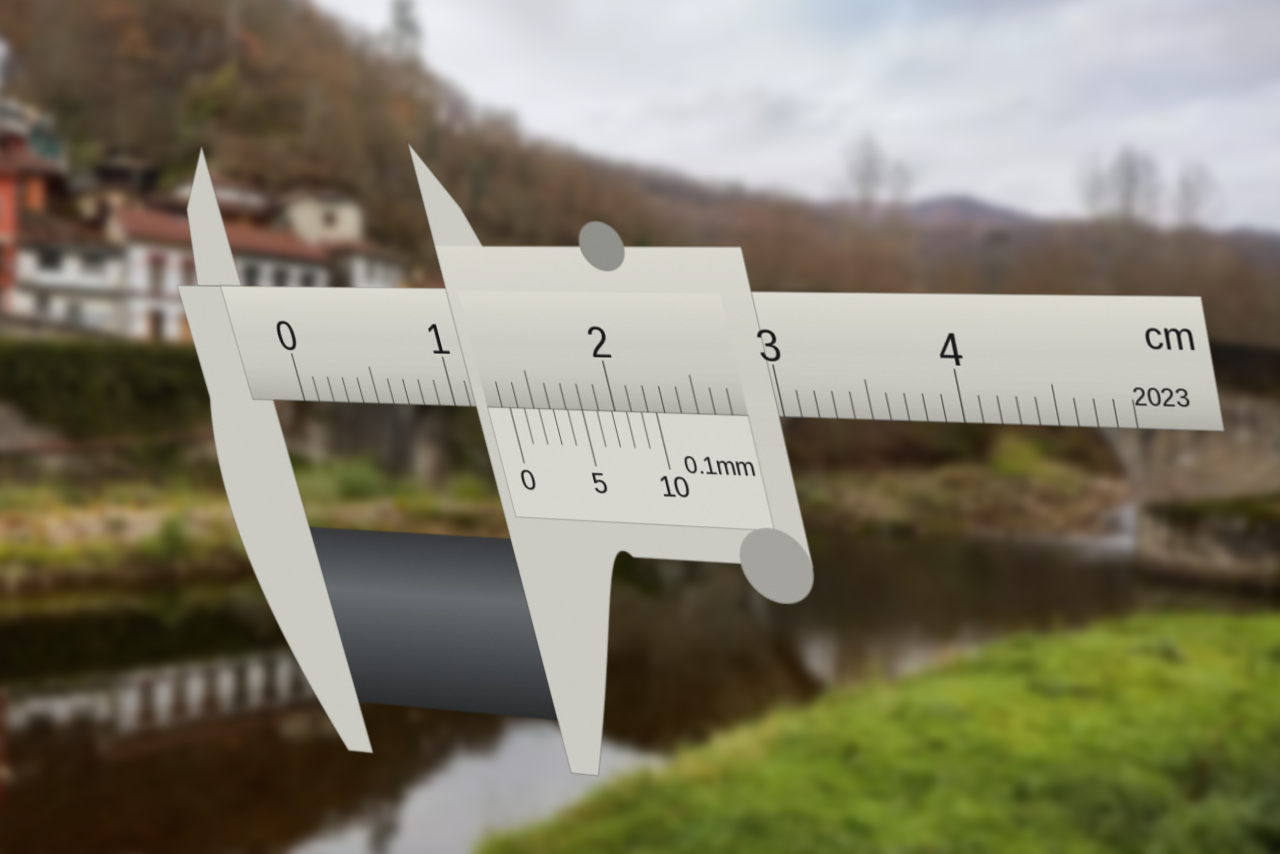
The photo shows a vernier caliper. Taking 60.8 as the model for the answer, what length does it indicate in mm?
13.5
